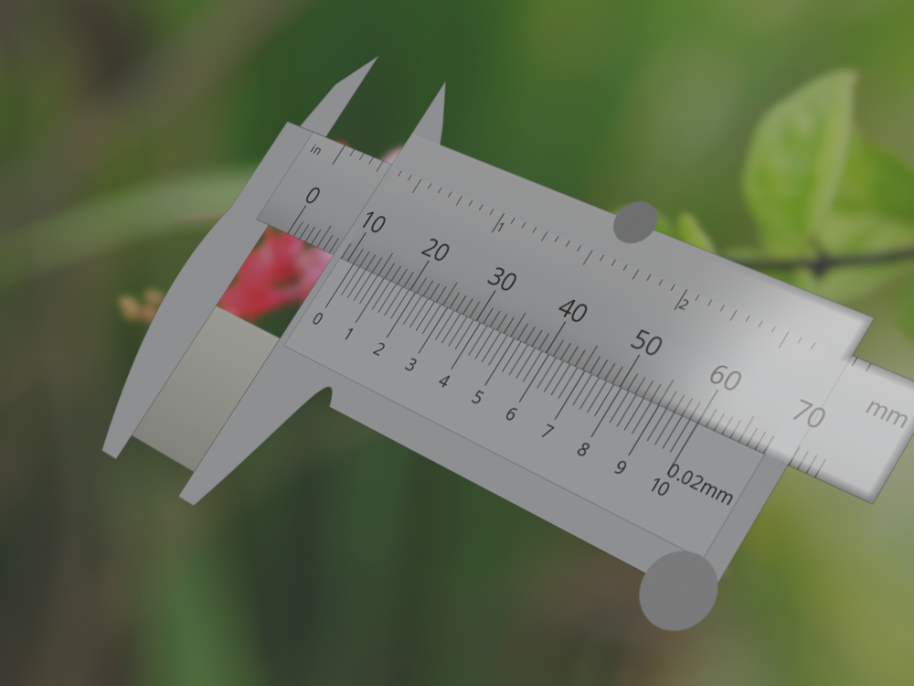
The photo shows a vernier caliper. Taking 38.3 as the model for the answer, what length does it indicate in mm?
11.0
